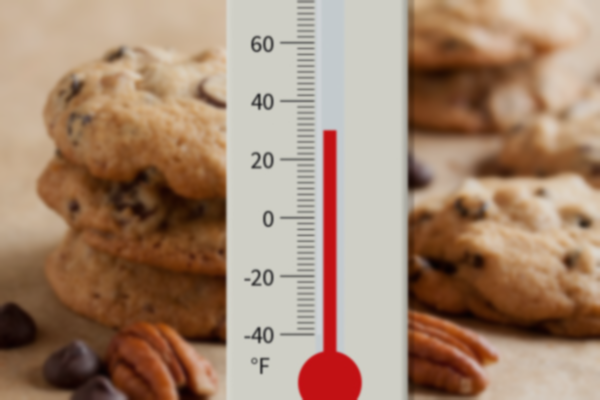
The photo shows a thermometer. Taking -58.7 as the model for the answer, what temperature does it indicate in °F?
30
